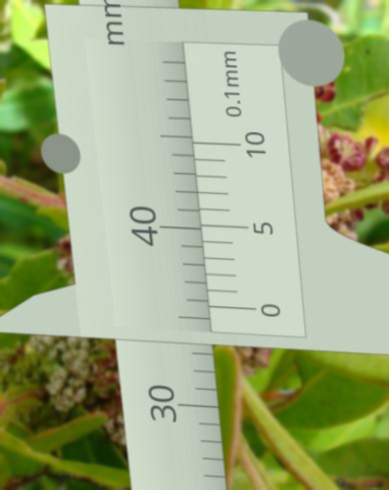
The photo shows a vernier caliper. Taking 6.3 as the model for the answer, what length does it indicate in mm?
35.7
